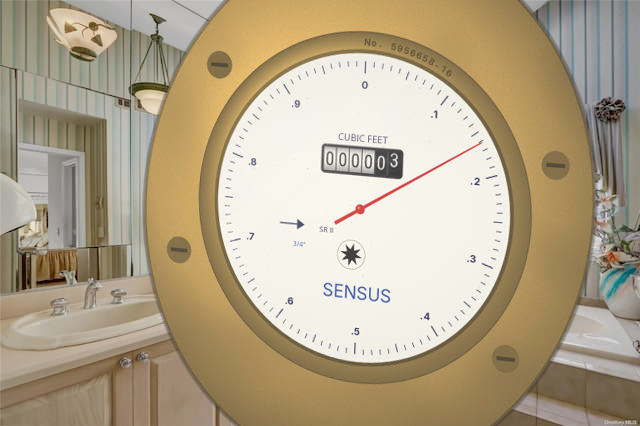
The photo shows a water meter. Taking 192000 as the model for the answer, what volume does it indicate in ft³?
3.16
